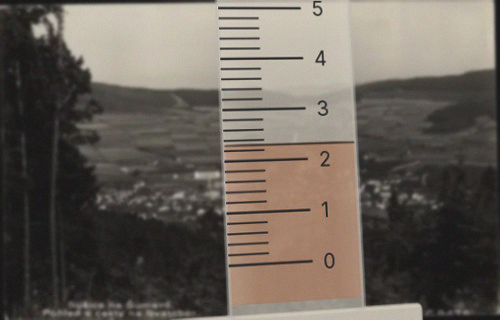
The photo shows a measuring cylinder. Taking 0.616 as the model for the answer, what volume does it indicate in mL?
2.3
